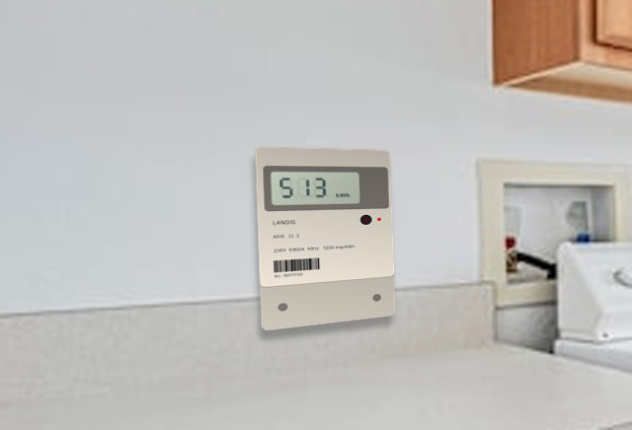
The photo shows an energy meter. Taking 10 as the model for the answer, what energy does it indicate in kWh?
513
